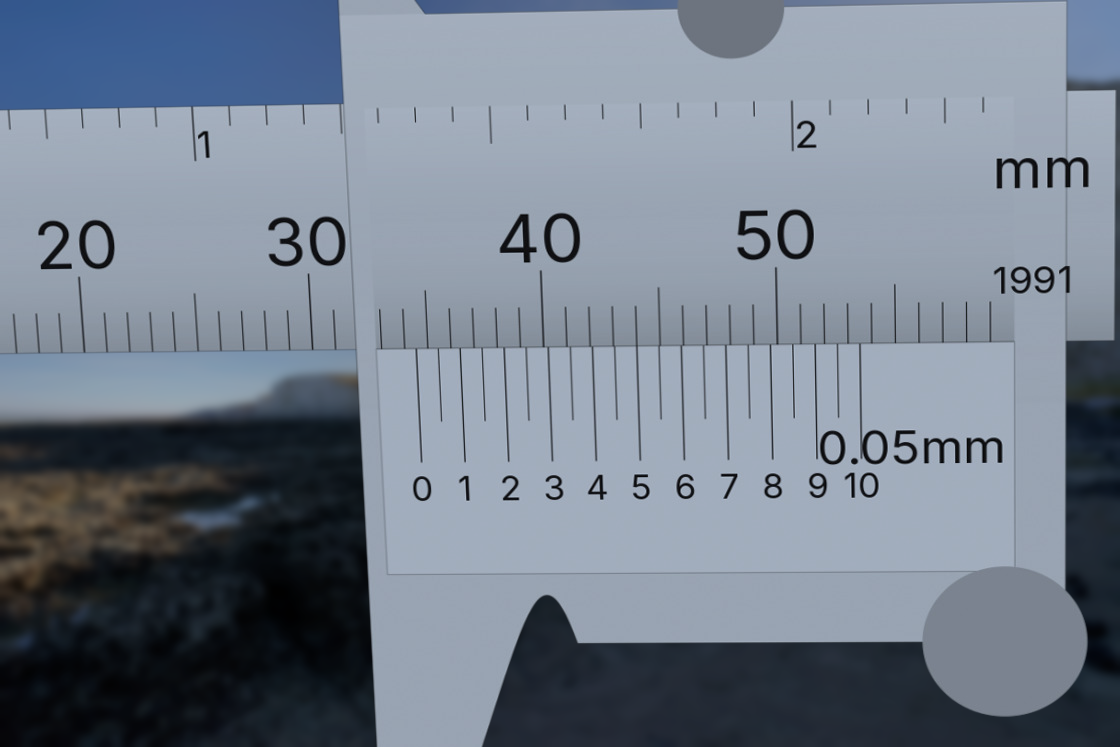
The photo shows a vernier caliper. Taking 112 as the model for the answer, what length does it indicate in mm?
34.5
